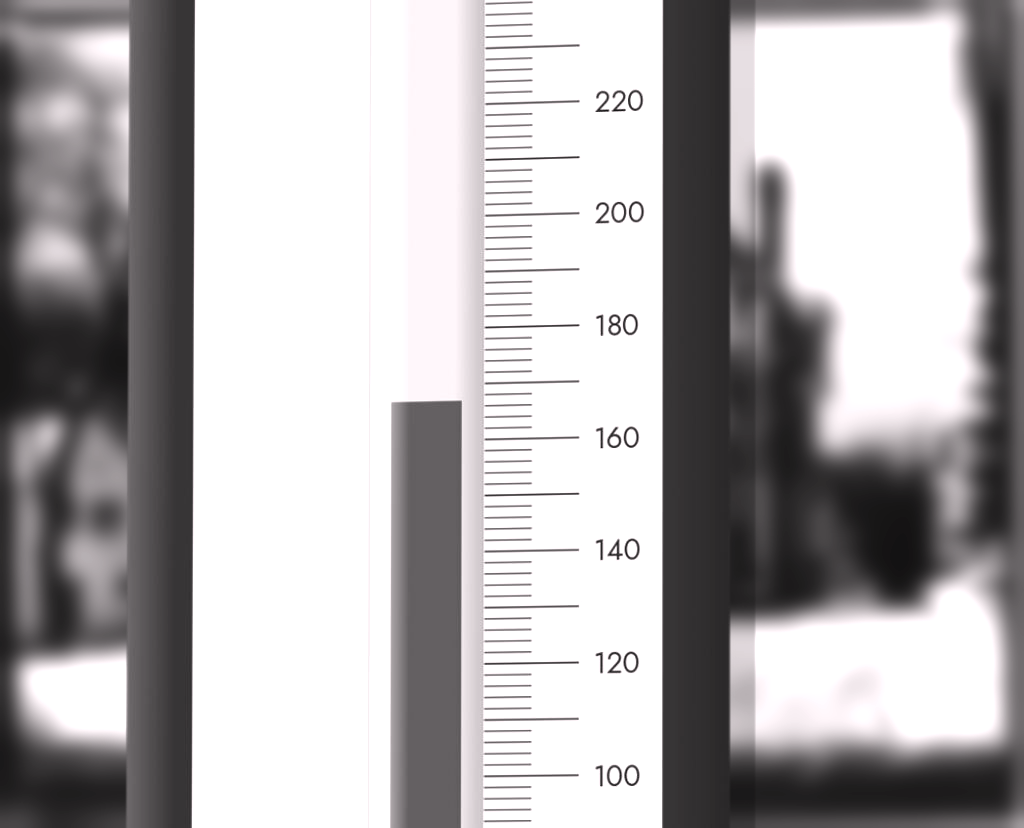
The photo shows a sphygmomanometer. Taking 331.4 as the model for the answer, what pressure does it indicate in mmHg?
167
